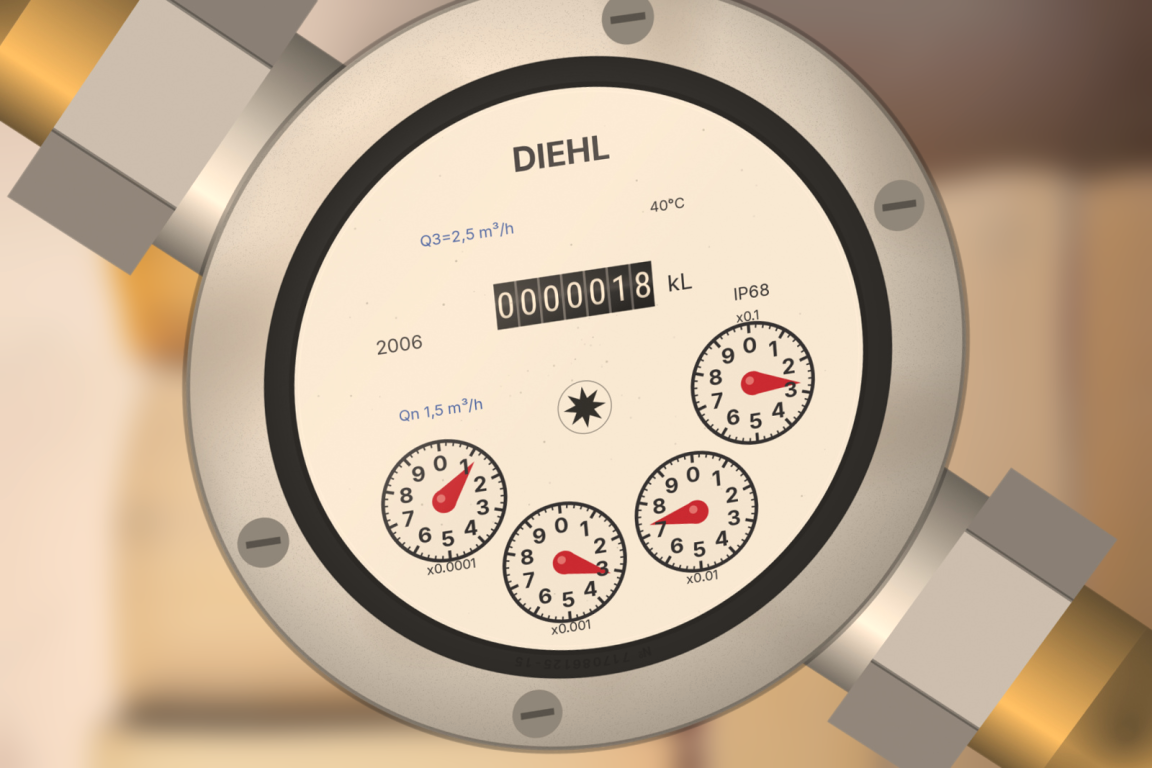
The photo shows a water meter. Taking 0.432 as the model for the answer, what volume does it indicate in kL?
18.2731
